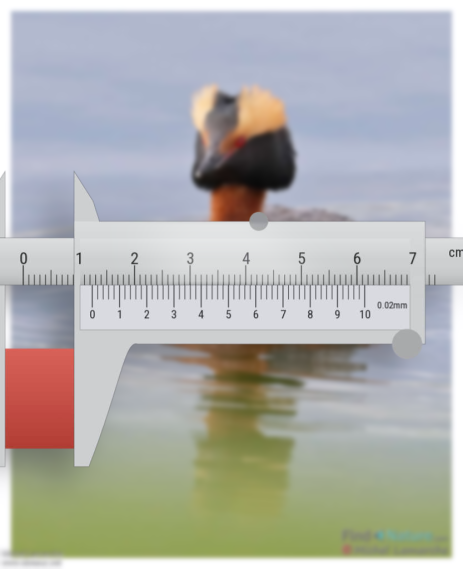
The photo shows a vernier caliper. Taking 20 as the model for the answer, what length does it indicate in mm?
12.4
